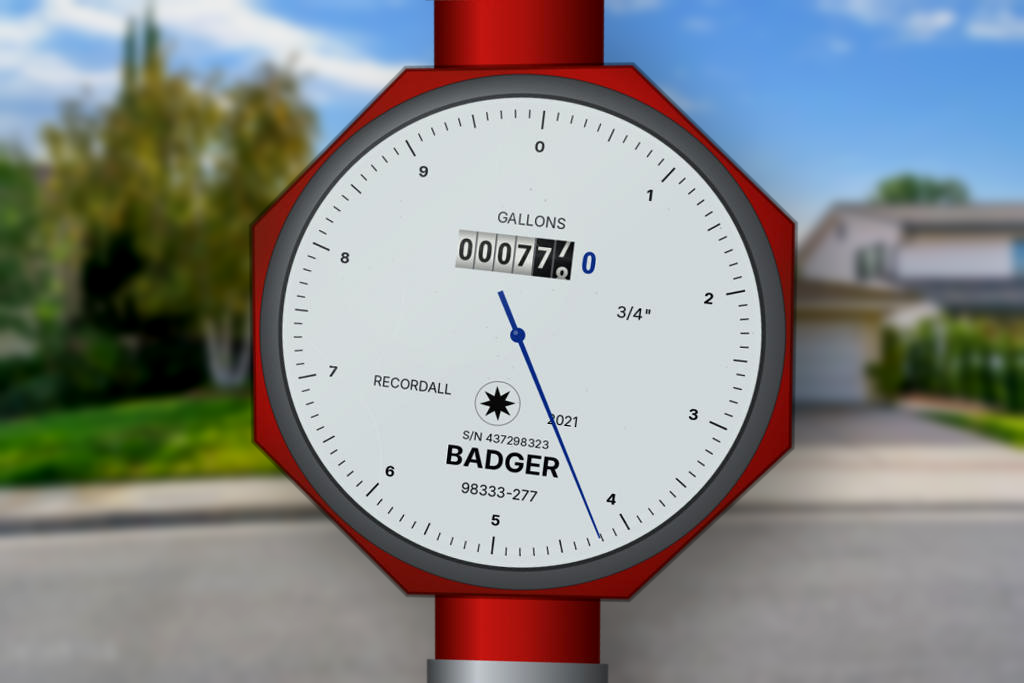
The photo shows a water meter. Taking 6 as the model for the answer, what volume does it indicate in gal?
7774.2
